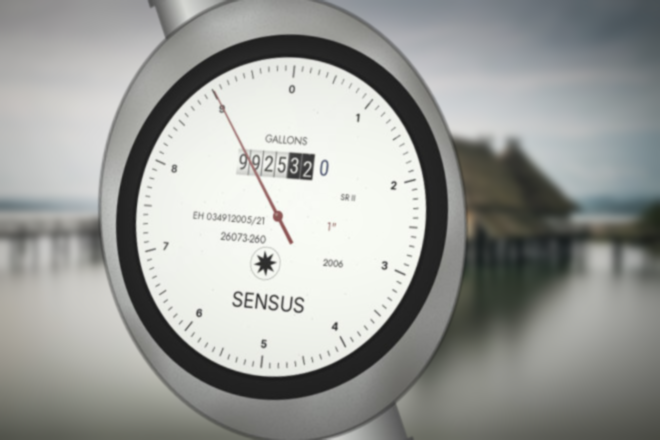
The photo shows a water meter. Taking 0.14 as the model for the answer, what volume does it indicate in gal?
9925319.0
